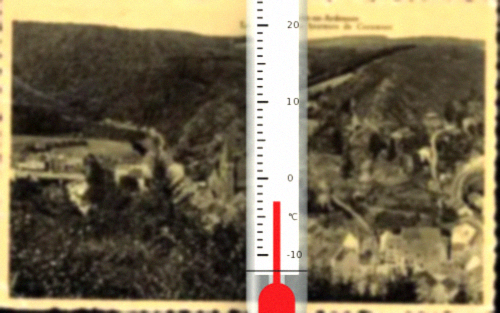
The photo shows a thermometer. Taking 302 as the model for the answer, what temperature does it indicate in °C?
-3
